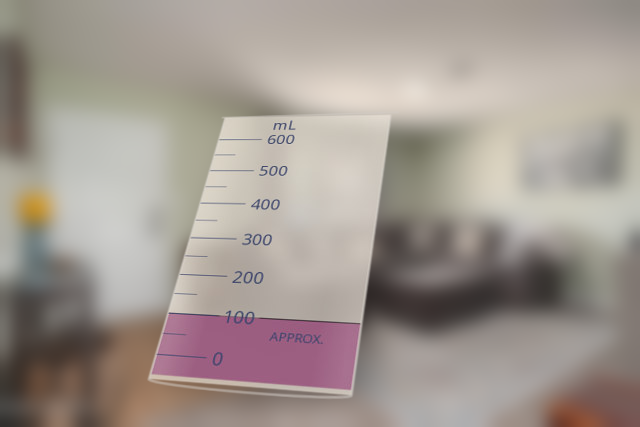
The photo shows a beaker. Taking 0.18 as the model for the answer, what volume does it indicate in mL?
100
